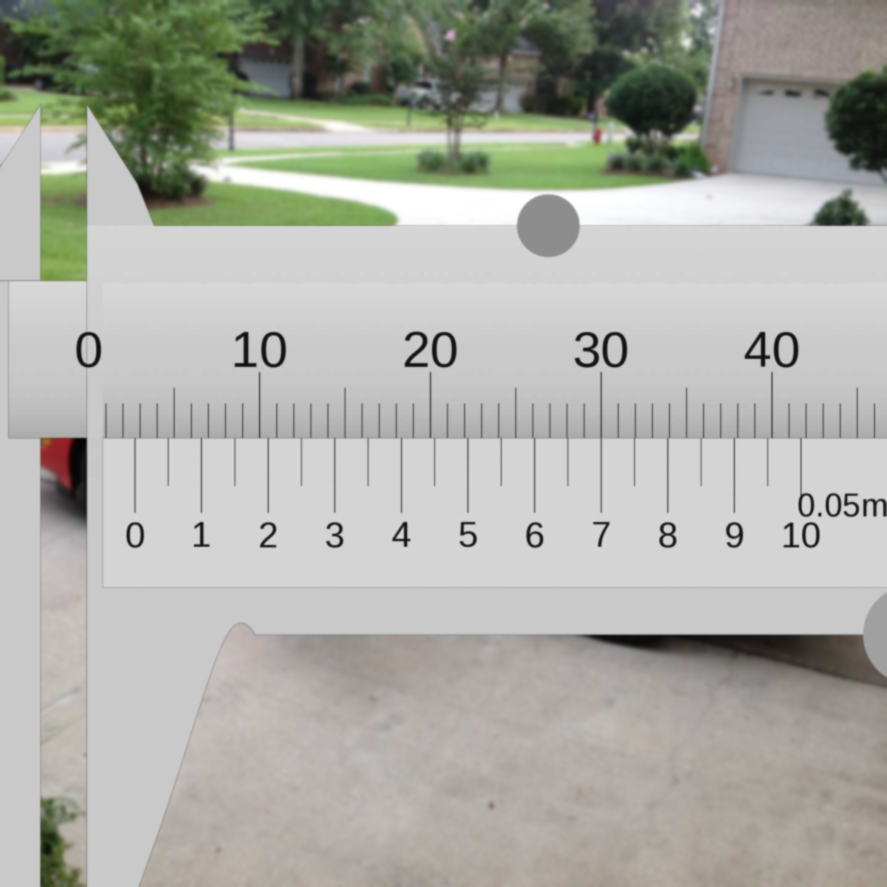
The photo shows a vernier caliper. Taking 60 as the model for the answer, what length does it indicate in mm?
2.7
